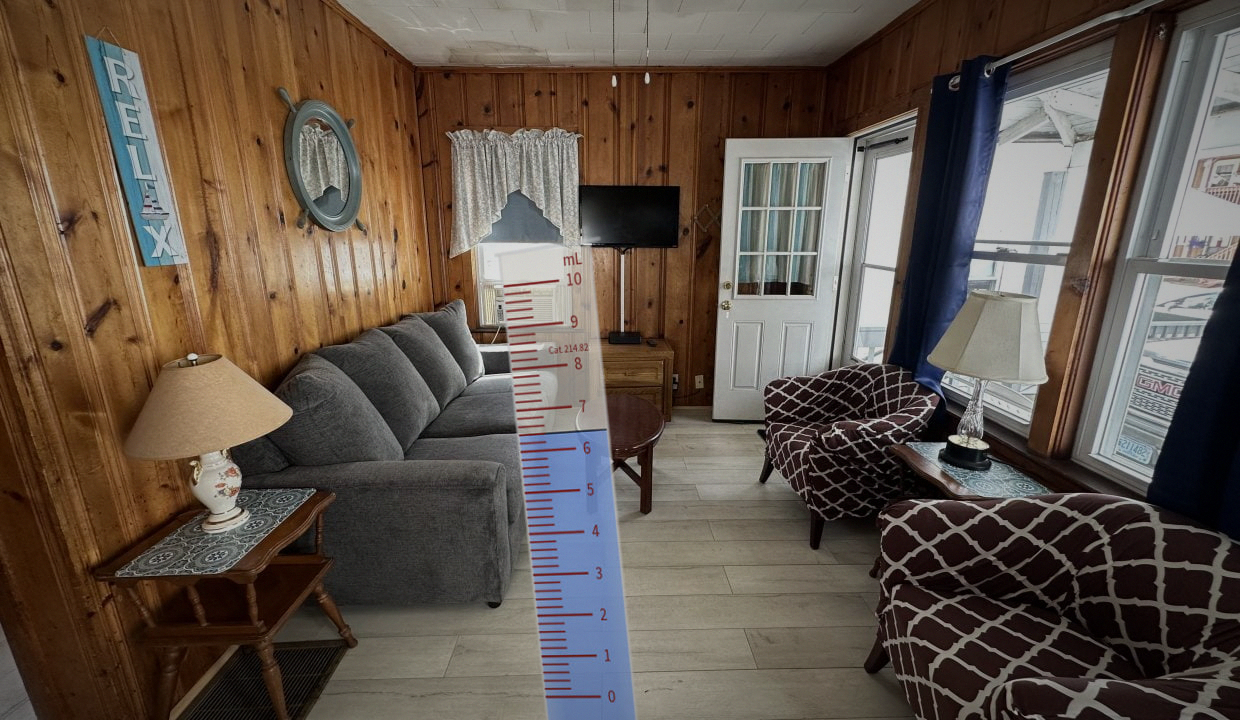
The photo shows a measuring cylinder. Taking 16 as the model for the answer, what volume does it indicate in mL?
6.4
